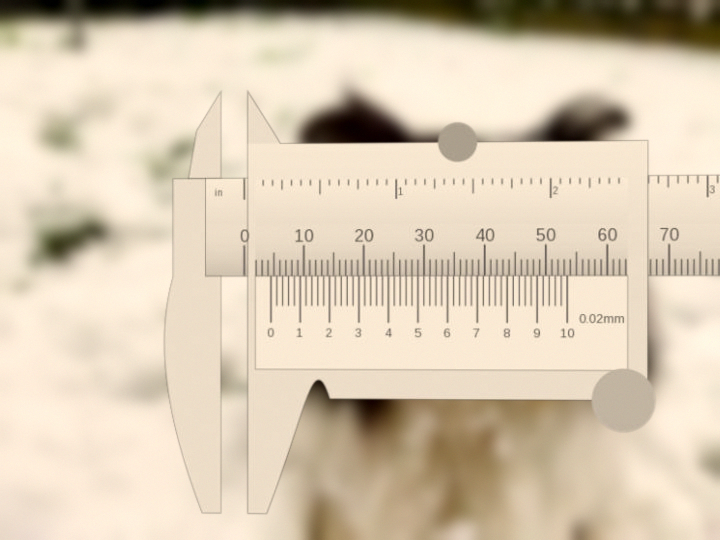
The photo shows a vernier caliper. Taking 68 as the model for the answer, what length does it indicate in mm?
4.5
